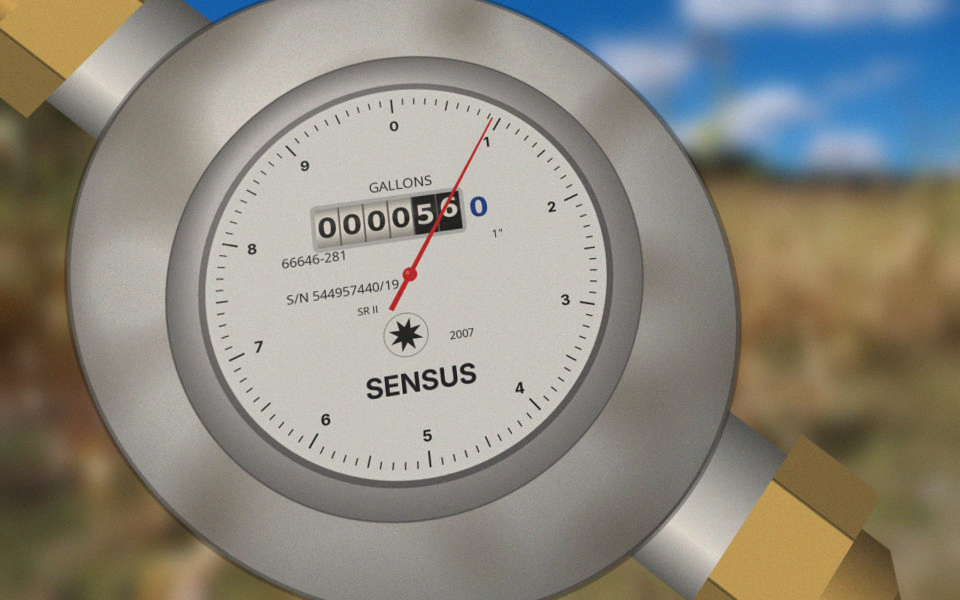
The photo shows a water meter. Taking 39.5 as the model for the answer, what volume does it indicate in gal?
560.9
